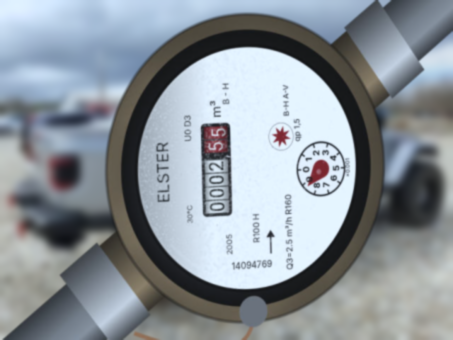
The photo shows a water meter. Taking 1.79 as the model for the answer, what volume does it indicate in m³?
2.548
